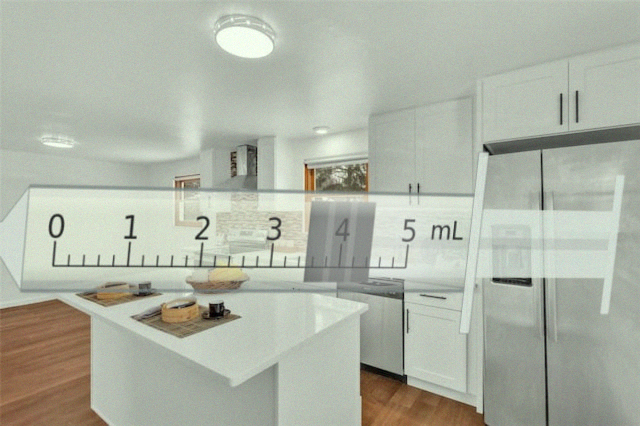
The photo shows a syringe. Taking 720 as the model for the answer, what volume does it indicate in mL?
3.5
